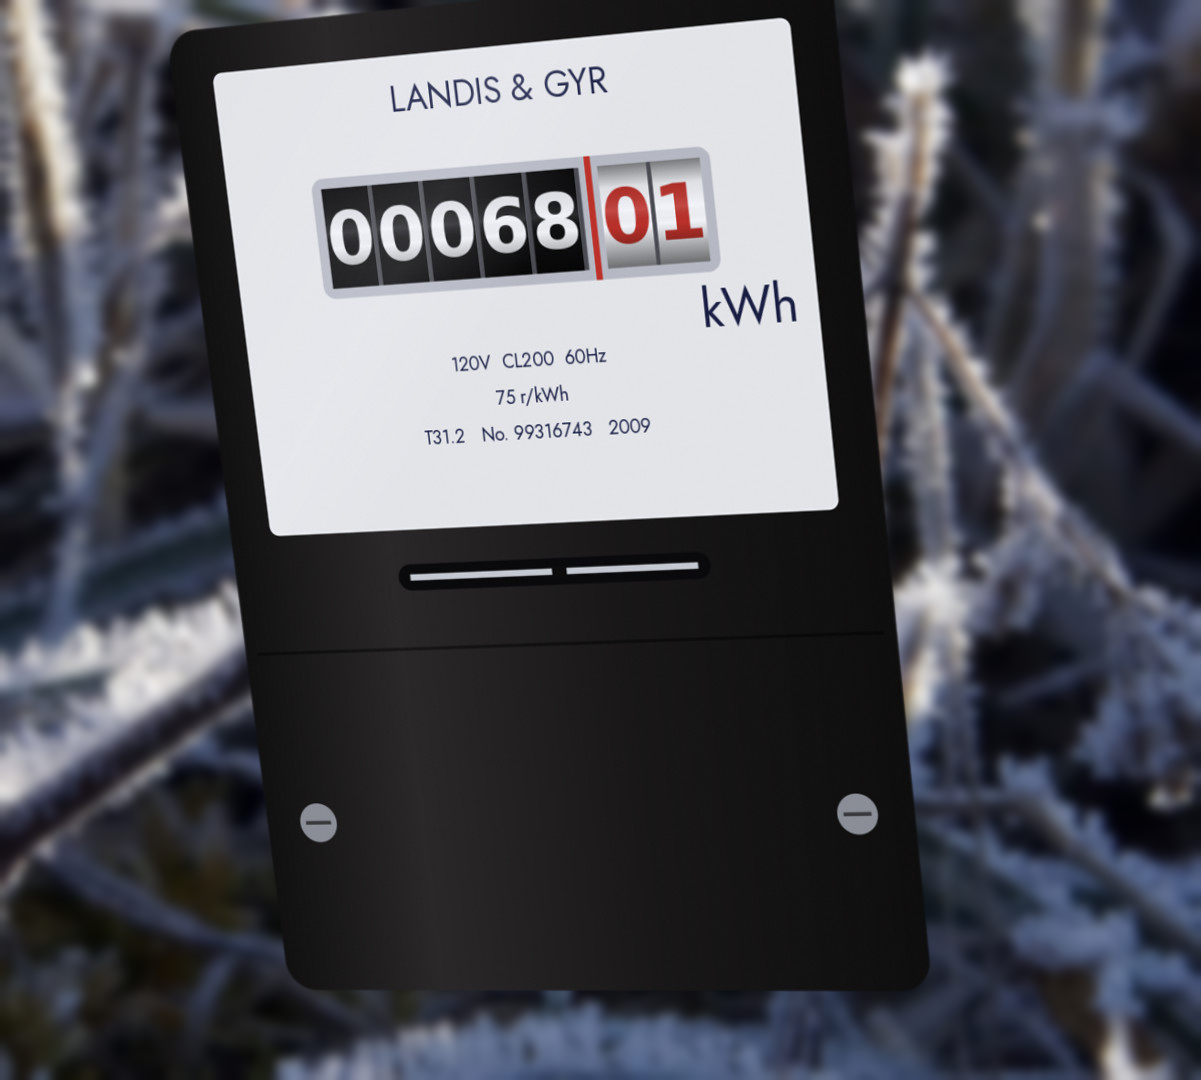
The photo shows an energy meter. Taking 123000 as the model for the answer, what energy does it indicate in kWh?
68.01
